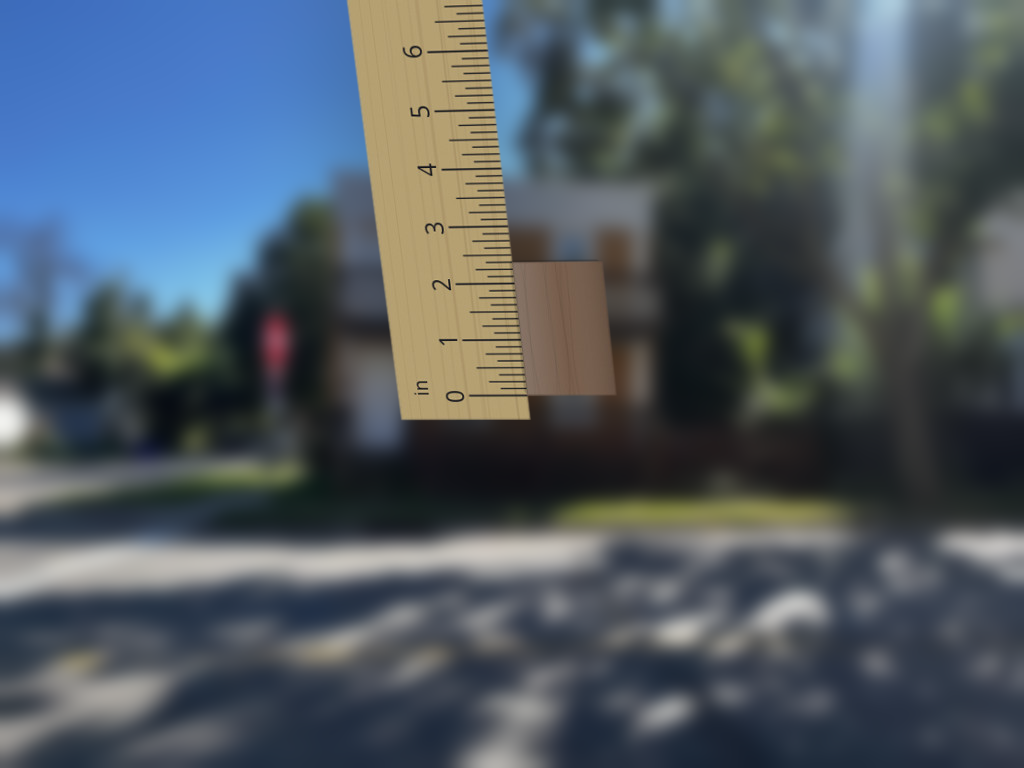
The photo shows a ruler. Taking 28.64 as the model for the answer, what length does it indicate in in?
2.375
